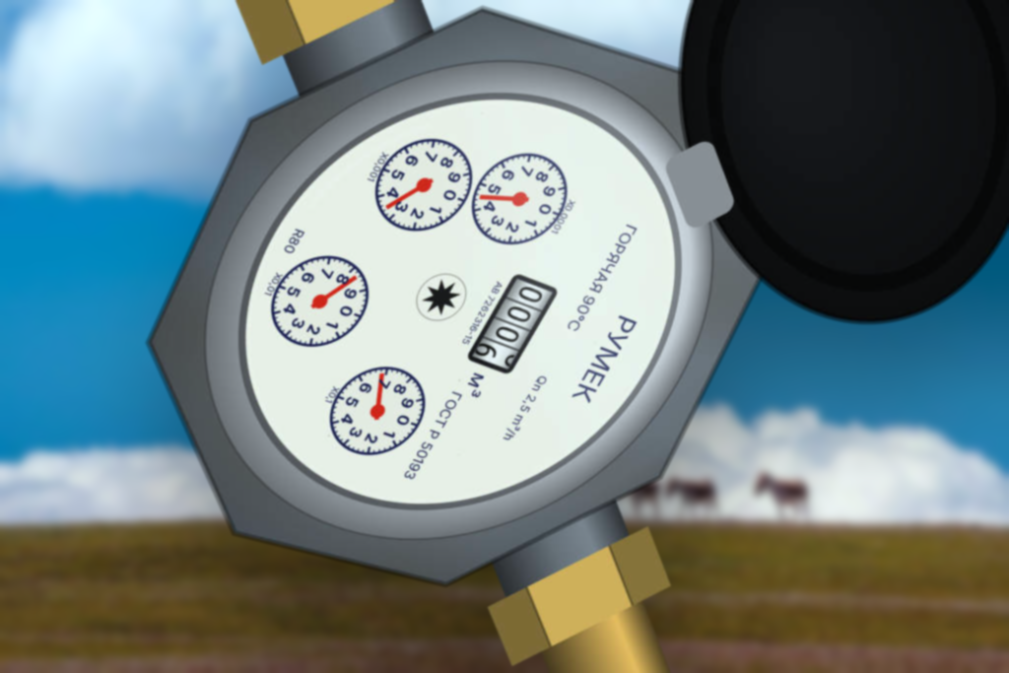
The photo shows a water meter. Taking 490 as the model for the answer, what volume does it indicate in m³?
5.6834
